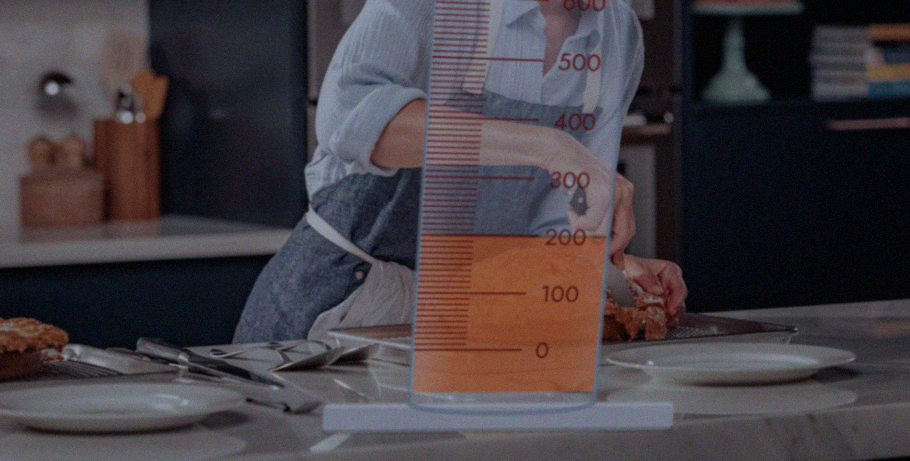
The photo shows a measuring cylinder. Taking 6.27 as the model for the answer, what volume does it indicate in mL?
200
